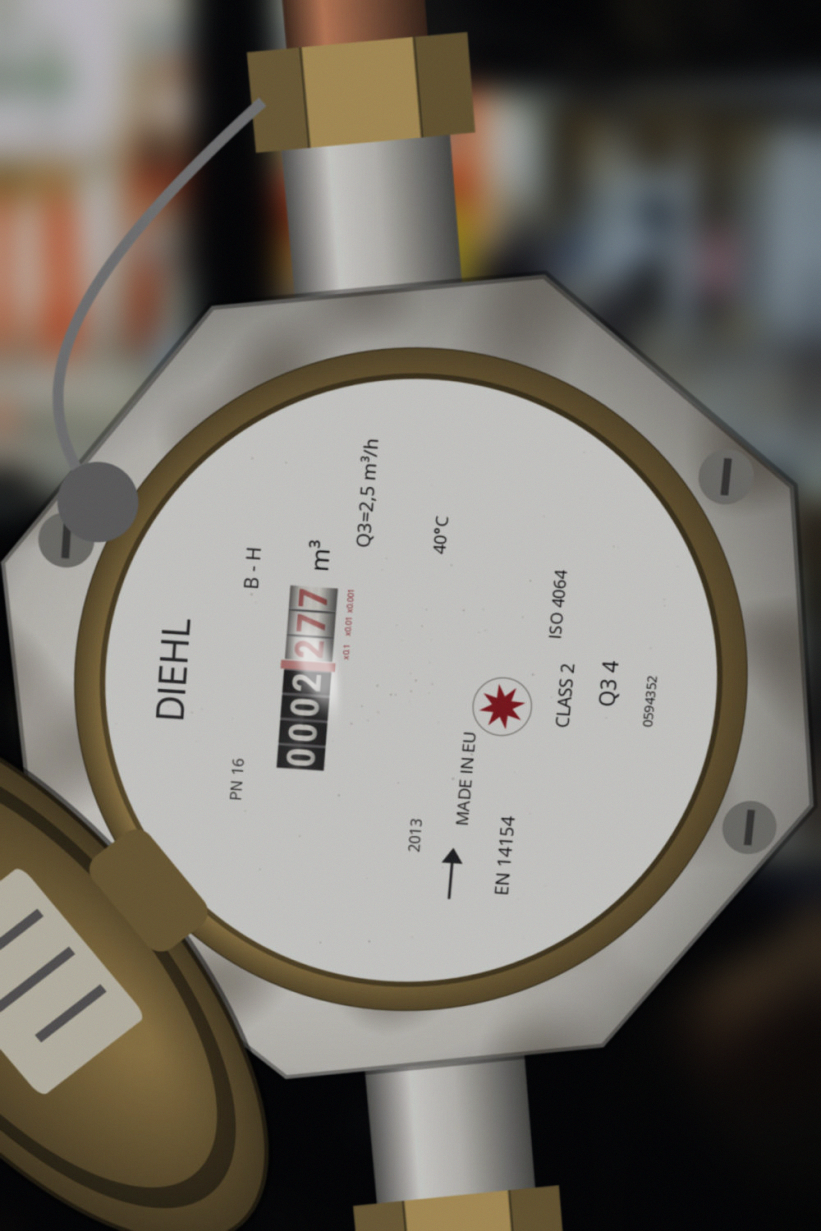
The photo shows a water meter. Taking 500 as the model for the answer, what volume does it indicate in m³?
2.277
